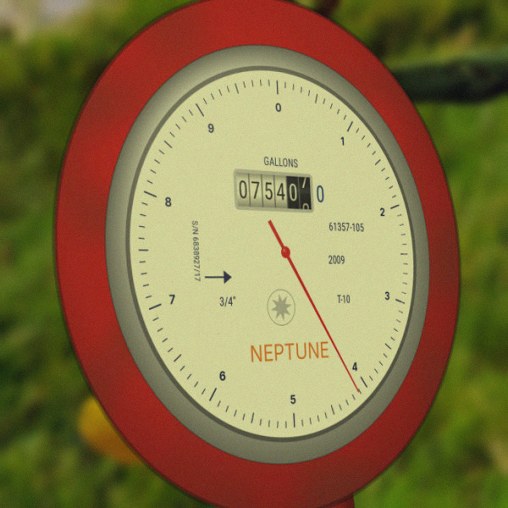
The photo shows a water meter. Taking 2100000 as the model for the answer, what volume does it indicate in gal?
754074.1
